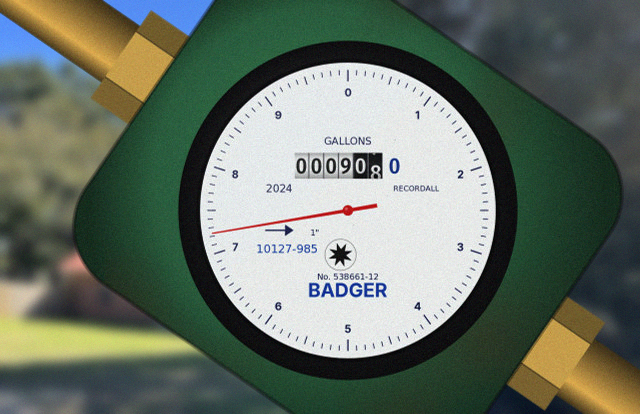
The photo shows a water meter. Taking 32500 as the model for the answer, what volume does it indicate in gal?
9077.2
